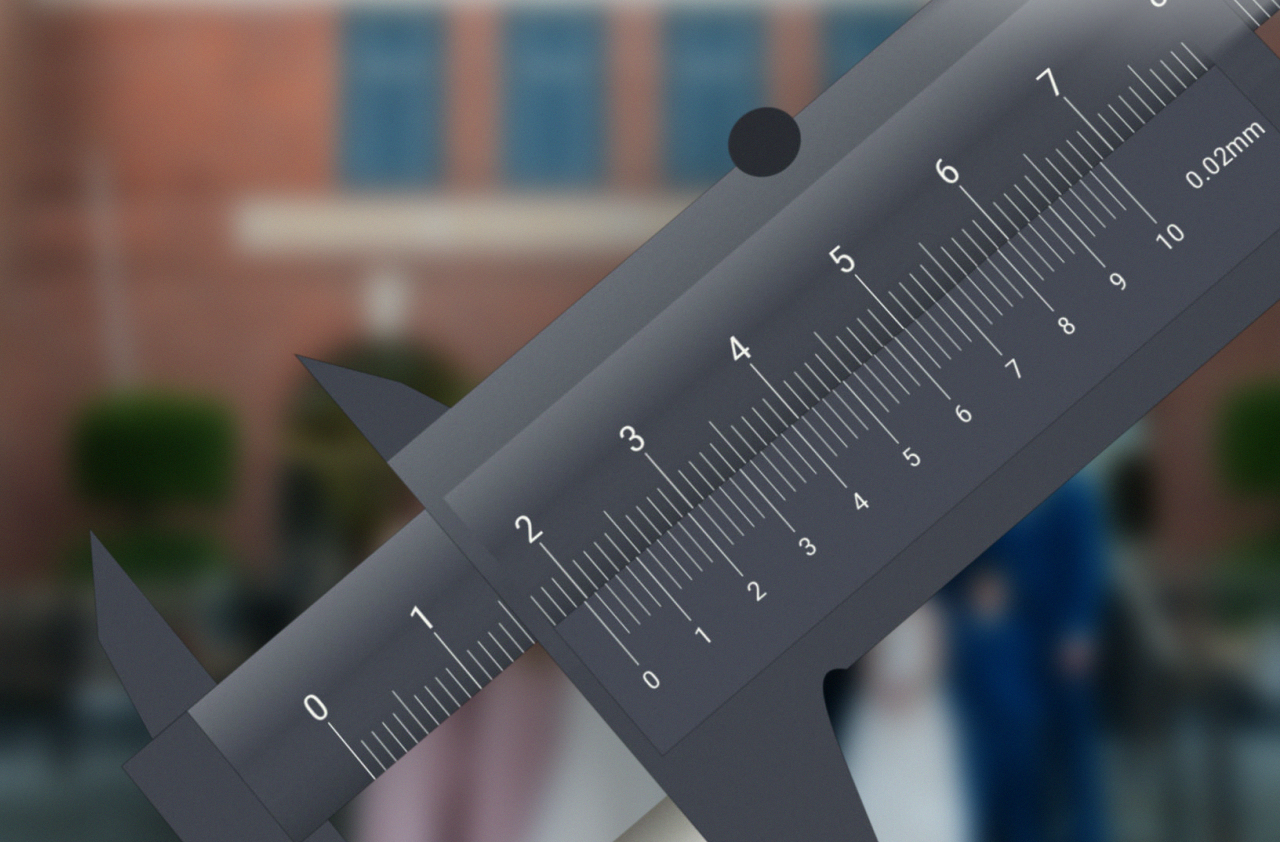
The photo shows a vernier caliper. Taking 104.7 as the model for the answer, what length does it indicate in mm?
19.7
